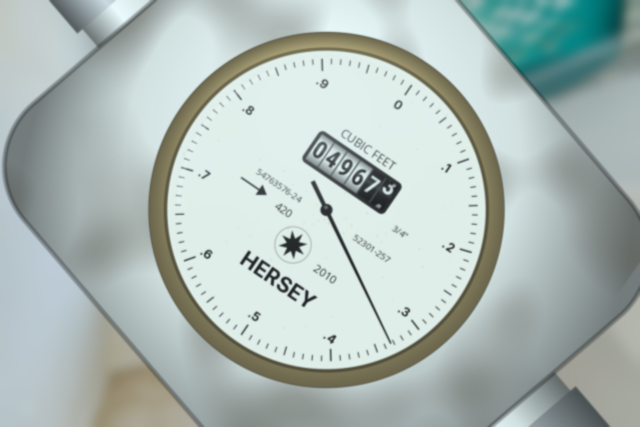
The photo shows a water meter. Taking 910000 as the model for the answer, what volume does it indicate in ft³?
49673.33
